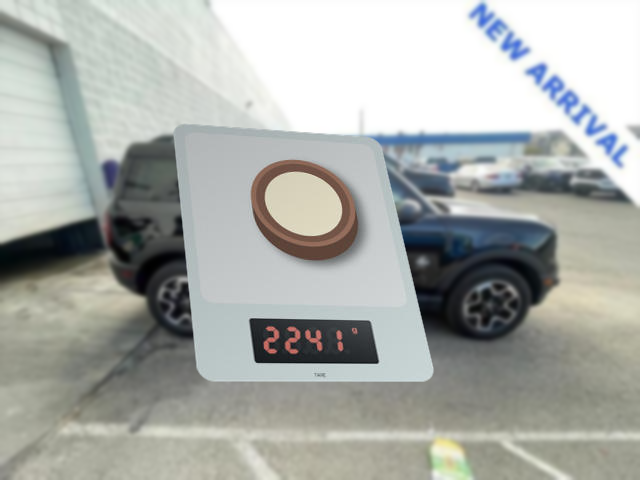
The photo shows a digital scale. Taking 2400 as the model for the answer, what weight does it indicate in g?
2241
